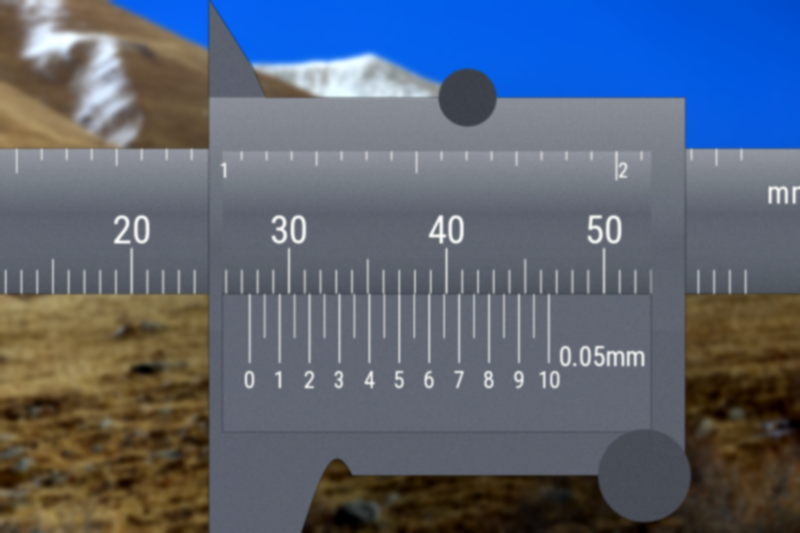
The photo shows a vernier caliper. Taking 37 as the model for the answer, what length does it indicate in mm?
27.5
